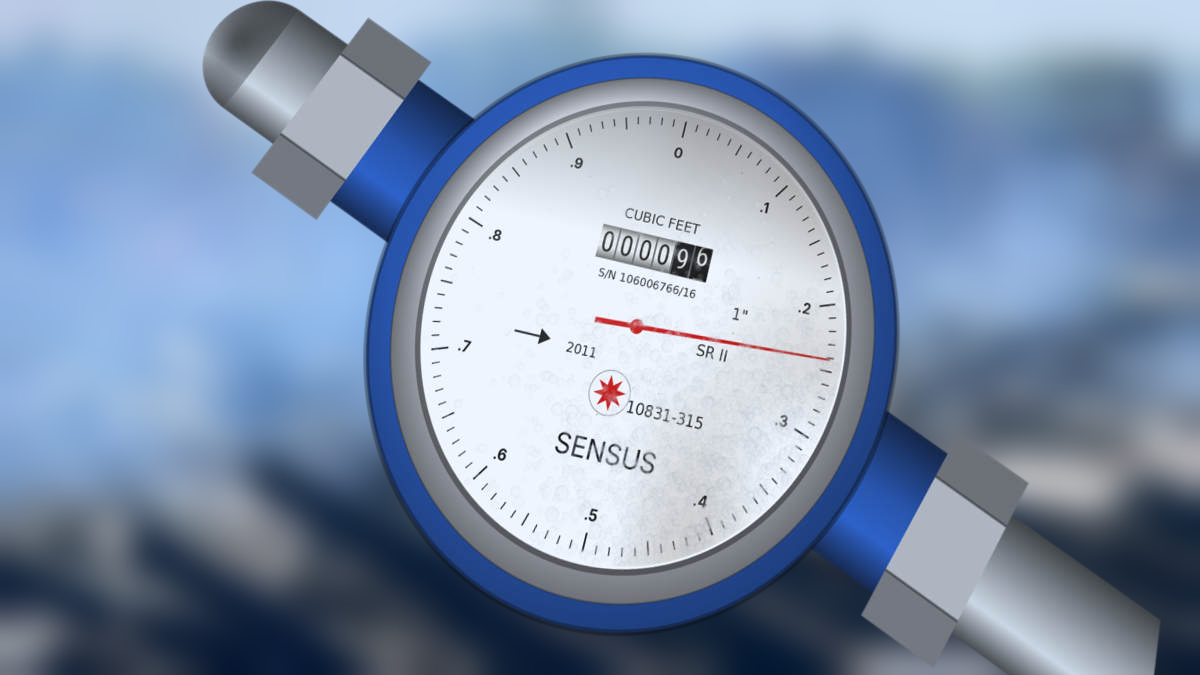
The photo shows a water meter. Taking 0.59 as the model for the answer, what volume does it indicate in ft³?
96.24
